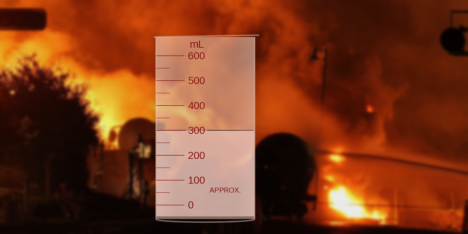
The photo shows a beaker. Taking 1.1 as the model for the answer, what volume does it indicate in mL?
300
